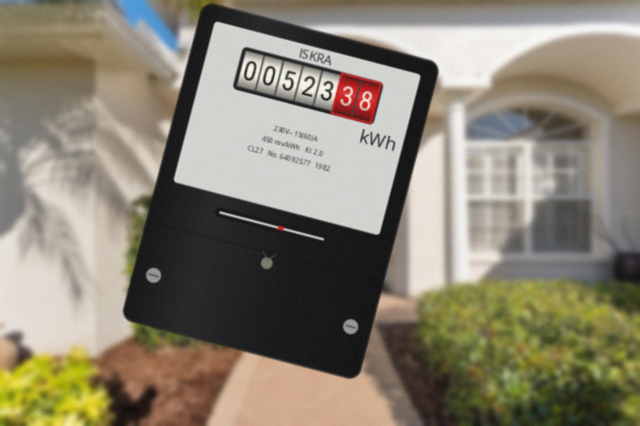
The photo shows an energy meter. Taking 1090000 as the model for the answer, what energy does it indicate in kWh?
523.38
